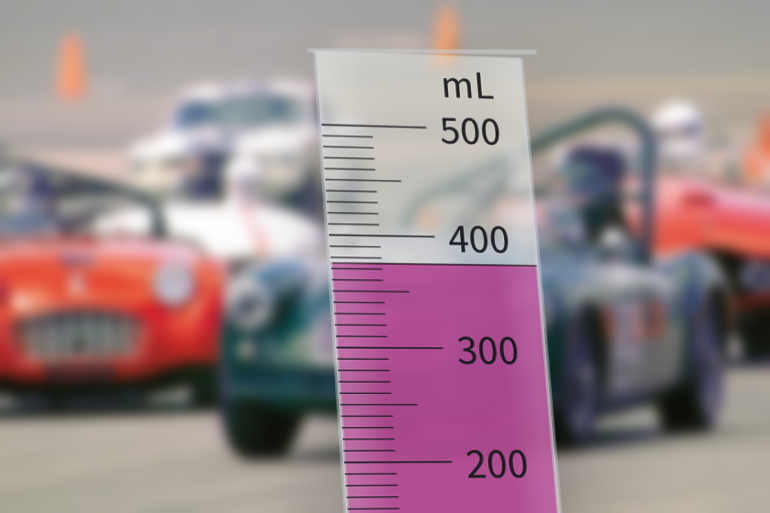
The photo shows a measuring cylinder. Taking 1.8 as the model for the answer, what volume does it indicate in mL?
375
